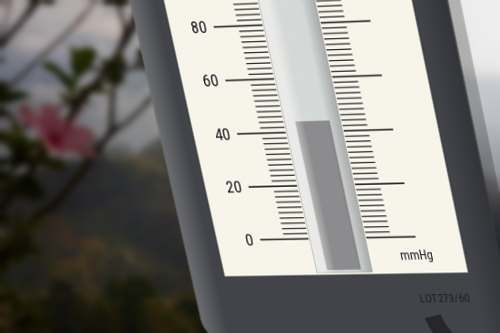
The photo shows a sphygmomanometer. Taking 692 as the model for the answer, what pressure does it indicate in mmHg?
44
